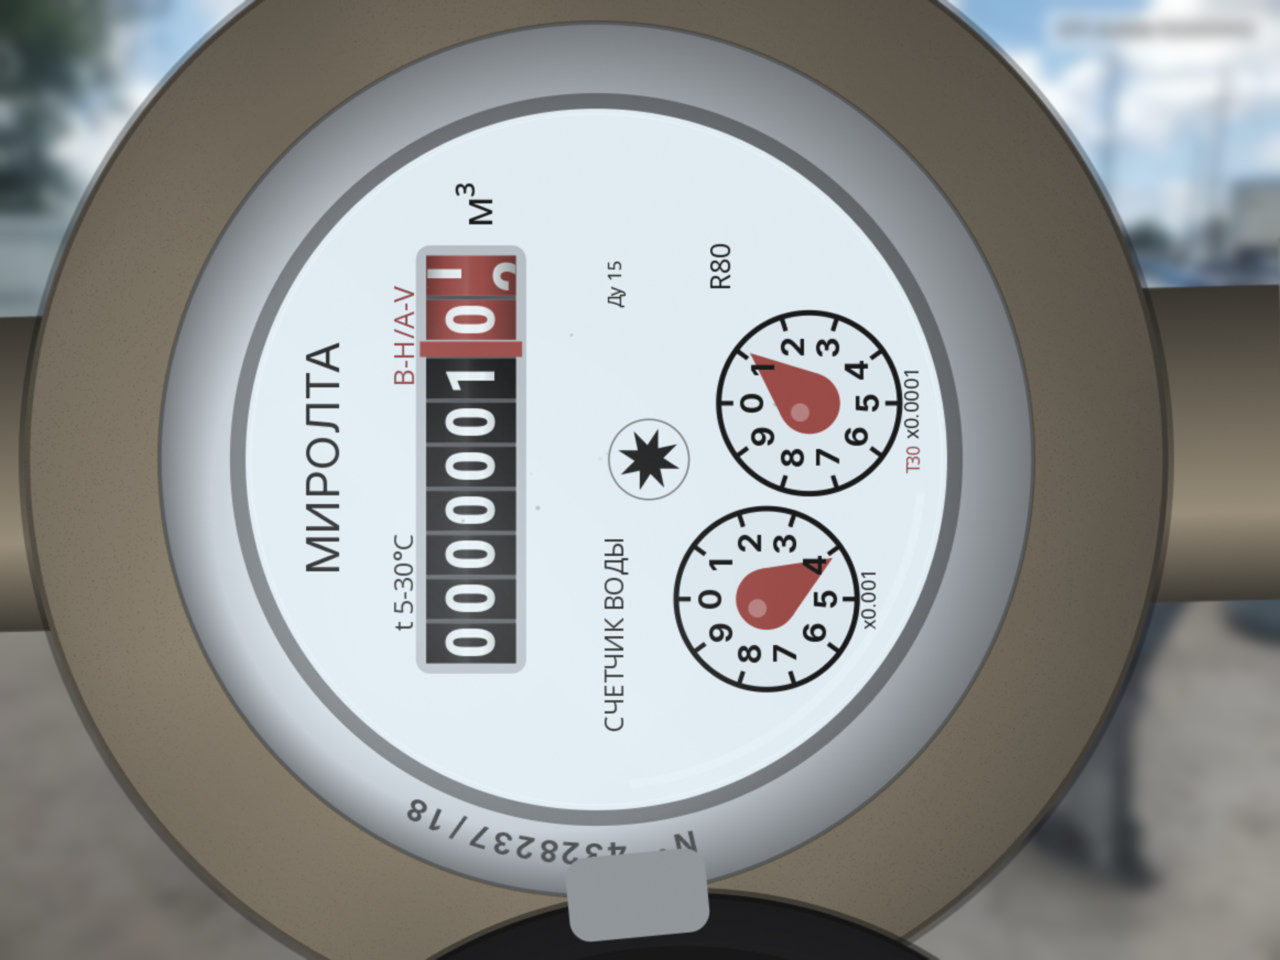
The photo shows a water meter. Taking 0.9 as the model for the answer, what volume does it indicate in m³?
1.0141
